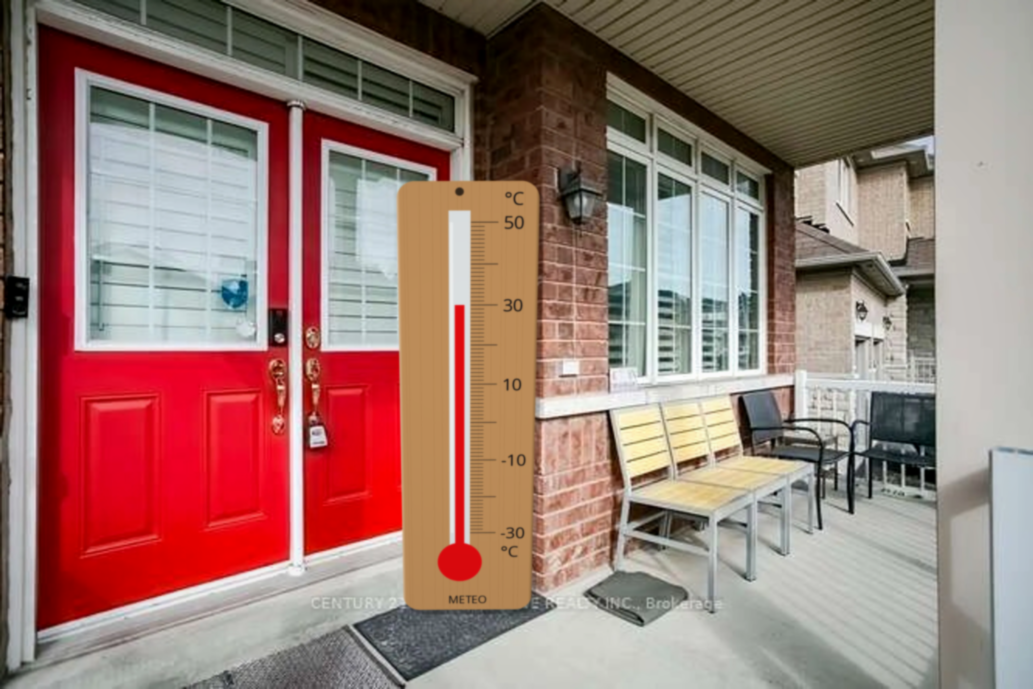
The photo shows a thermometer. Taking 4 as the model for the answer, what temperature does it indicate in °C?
30
